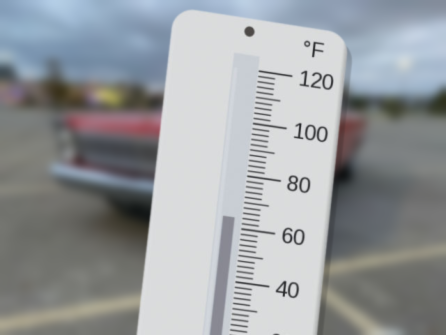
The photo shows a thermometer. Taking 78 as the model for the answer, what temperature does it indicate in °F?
64
